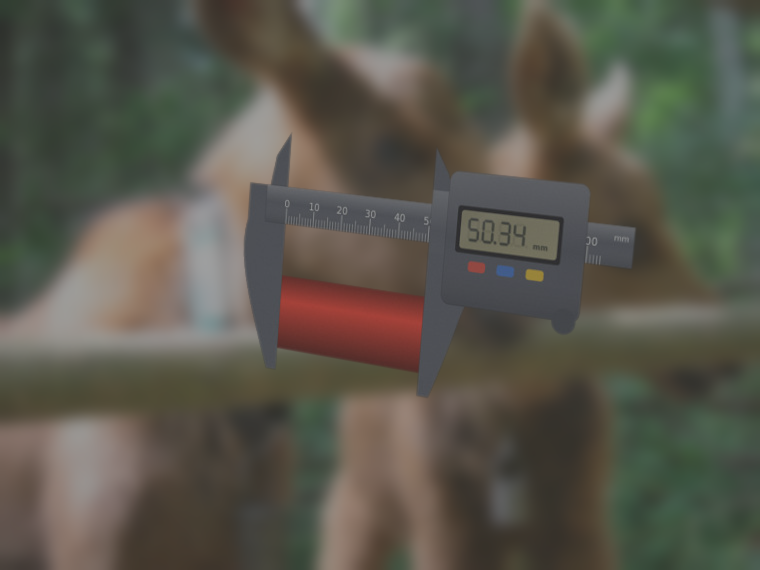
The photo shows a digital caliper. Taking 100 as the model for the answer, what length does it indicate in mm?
50.34
